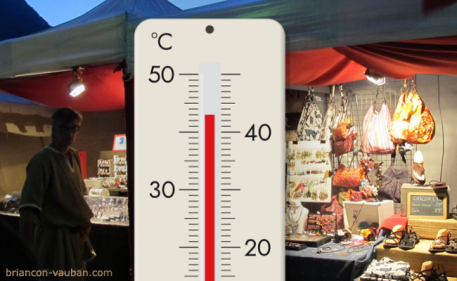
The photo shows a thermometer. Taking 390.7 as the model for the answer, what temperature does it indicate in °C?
43
